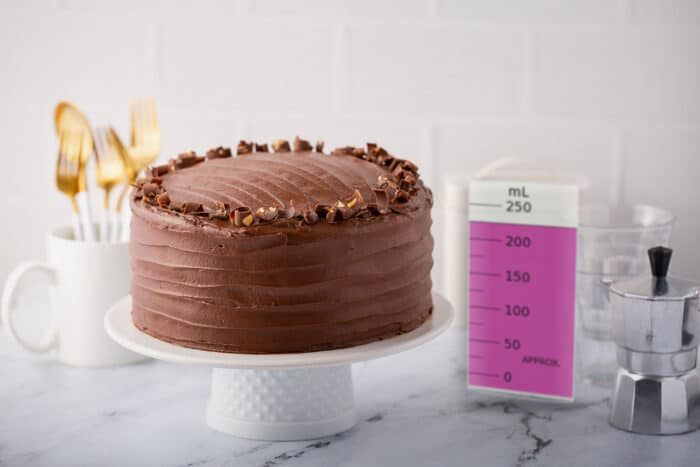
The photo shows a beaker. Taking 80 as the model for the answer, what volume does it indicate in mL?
225
